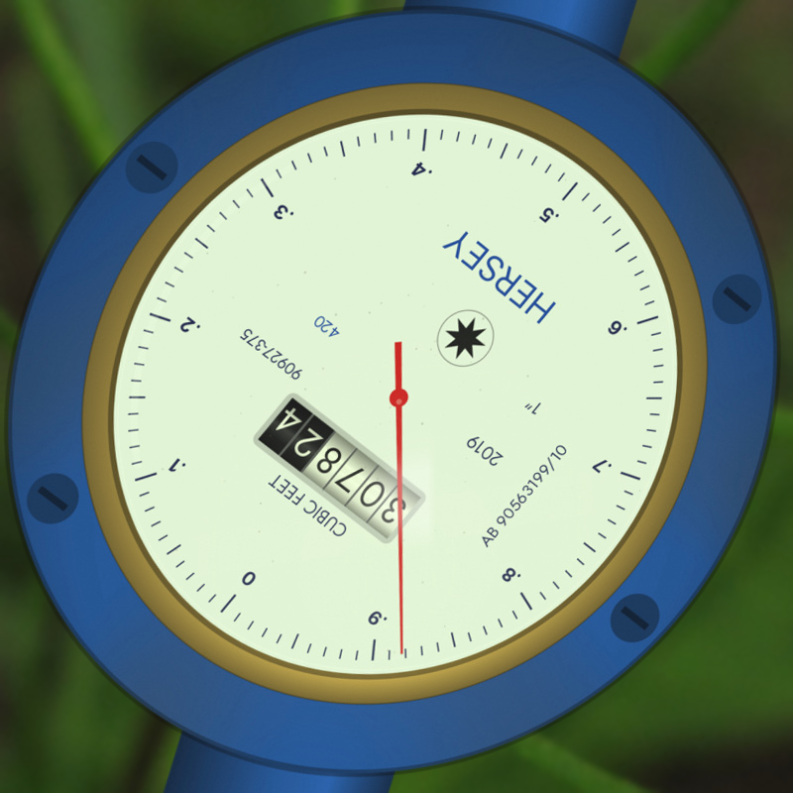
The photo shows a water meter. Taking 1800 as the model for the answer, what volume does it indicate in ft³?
307823.88
